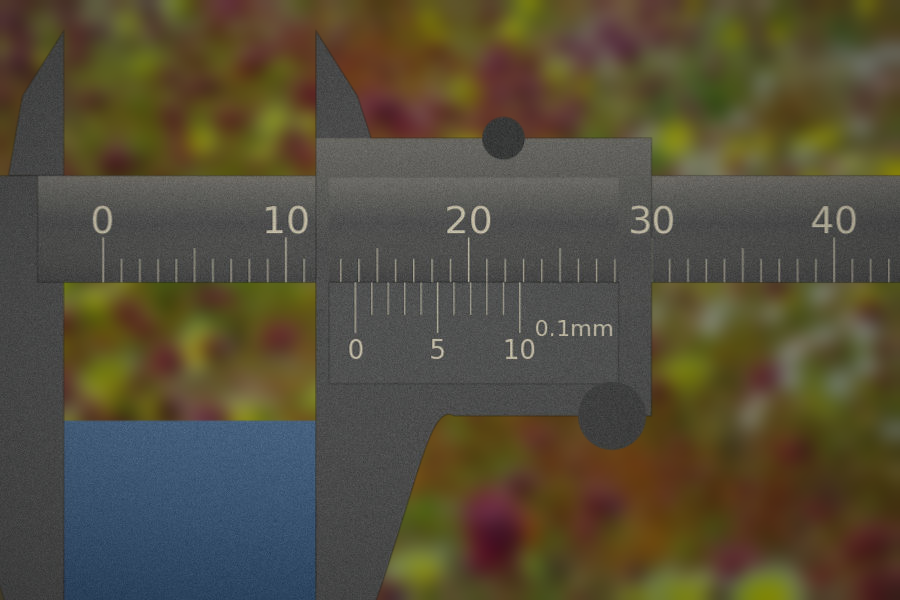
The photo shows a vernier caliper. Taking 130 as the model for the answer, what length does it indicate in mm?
13.8
